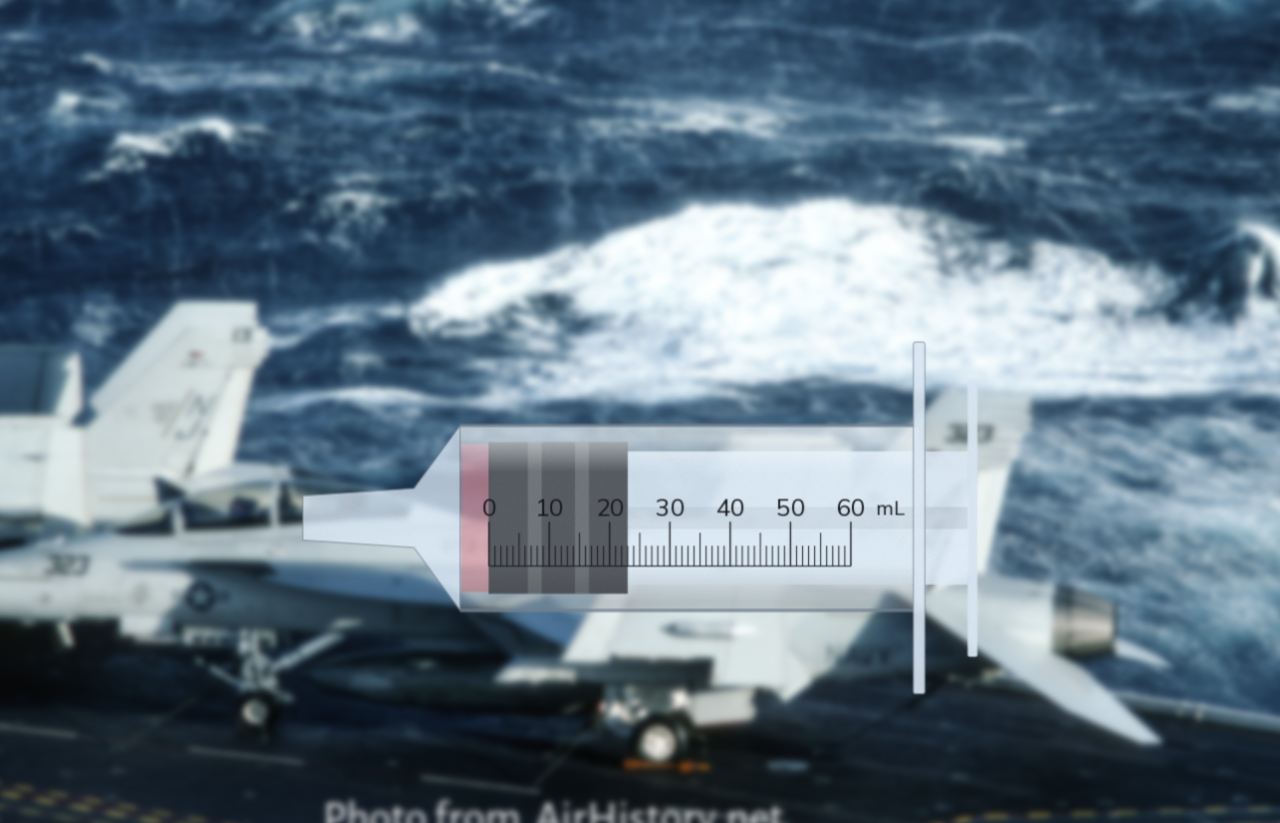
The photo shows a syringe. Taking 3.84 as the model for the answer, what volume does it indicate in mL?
0
